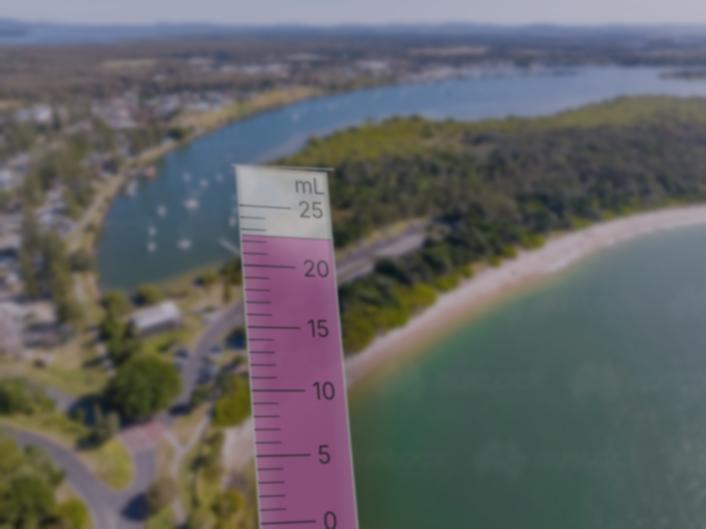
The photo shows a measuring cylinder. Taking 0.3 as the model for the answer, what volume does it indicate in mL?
22.5
